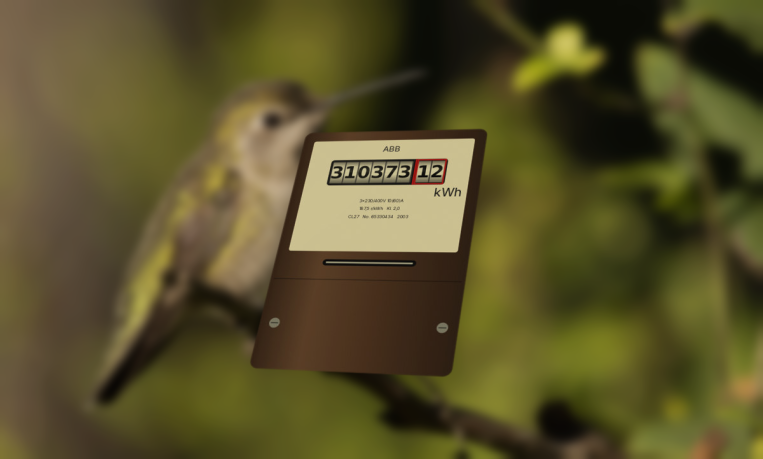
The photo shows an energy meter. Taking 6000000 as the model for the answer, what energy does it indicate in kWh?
310373.12
